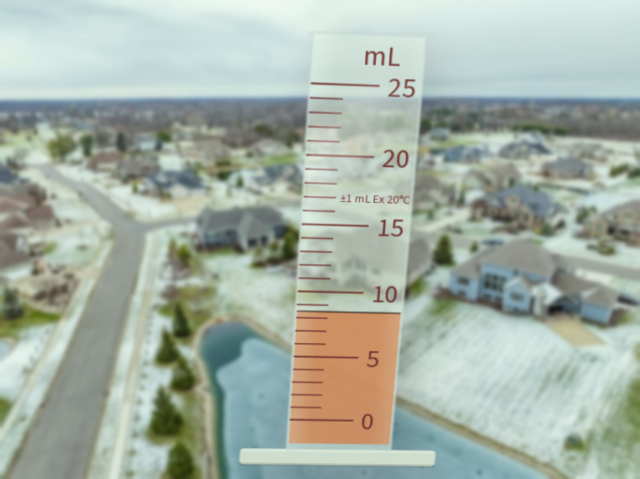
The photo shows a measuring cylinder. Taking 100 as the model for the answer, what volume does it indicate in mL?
8.5
